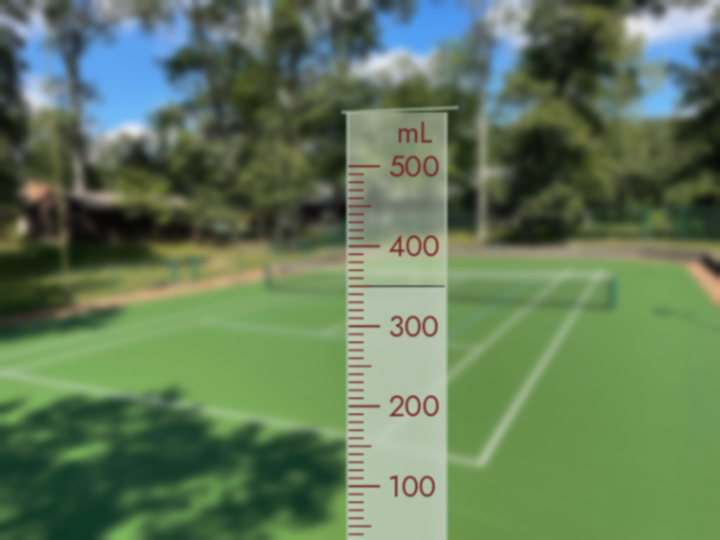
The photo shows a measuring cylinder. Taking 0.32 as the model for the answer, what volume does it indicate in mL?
350
